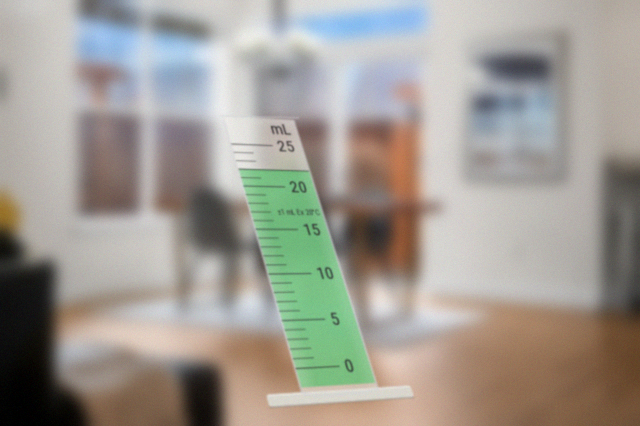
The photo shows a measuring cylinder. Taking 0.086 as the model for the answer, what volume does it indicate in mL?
22
